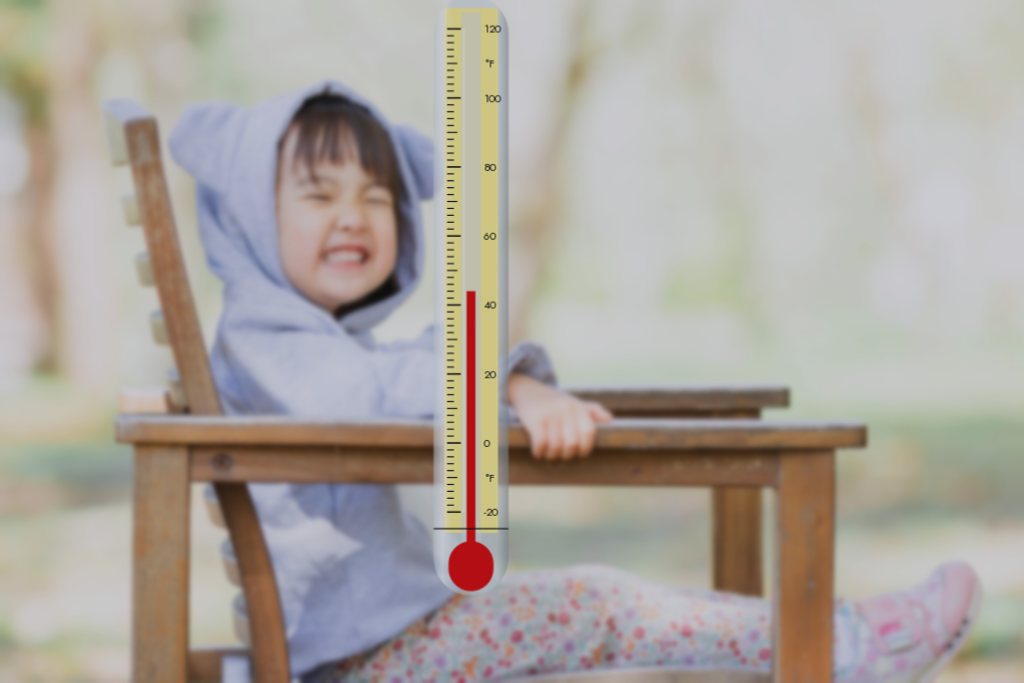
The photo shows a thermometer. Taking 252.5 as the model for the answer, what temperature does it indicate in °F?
44
